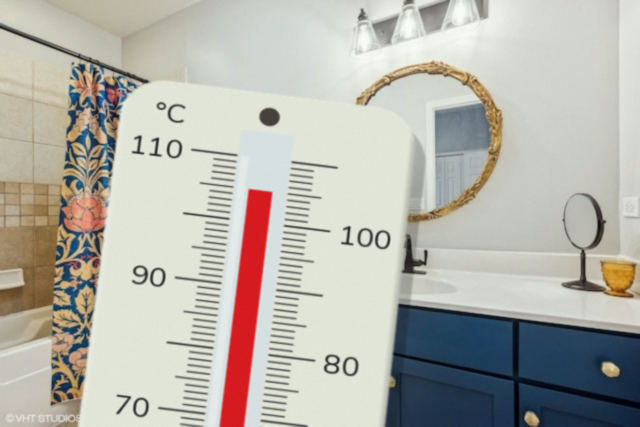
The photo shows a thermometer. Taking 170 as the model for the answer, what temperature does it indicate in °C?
105
